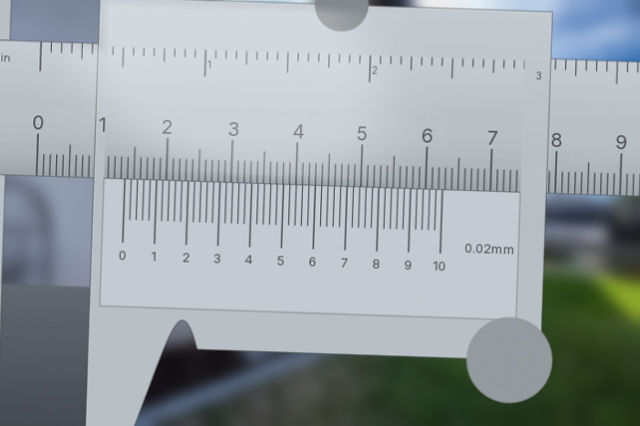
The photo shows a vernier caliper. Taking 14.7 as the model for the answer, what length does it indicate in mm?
13.6
